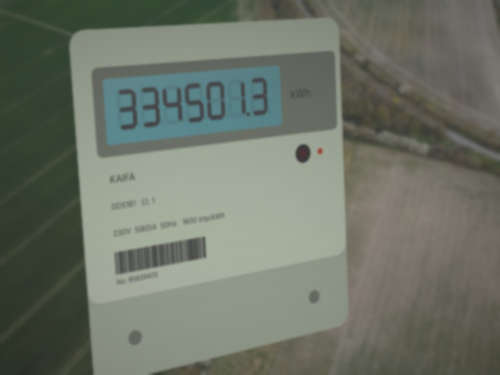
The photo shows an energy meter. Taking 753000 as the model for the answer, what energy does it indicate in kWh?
334501.3
